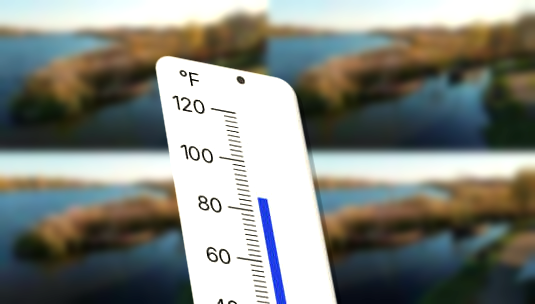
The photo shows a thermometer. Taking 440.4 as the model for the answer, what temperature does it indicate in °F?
86
